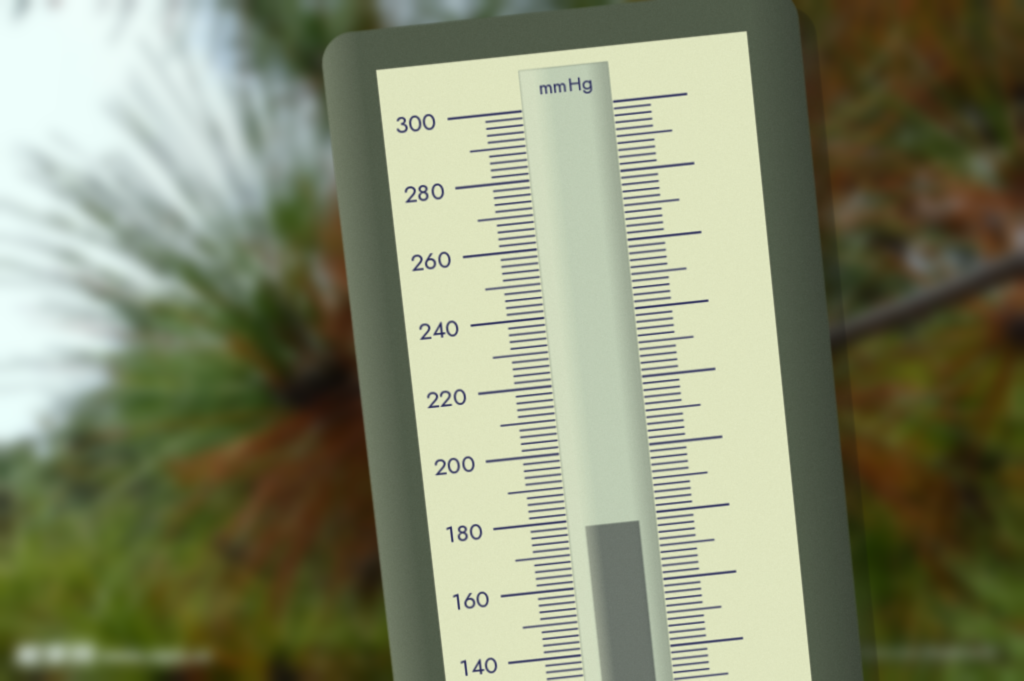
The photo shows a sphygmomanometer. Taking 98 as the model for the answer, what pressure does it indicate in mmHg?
178
